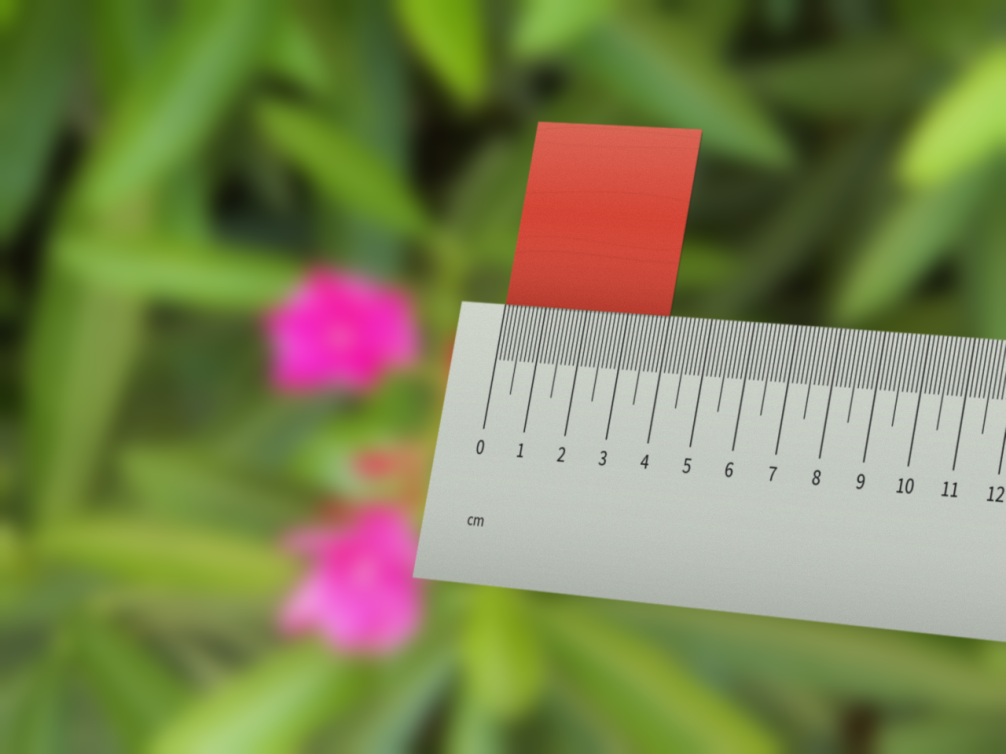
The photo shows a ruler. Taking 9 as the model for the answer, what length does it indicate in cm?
4
